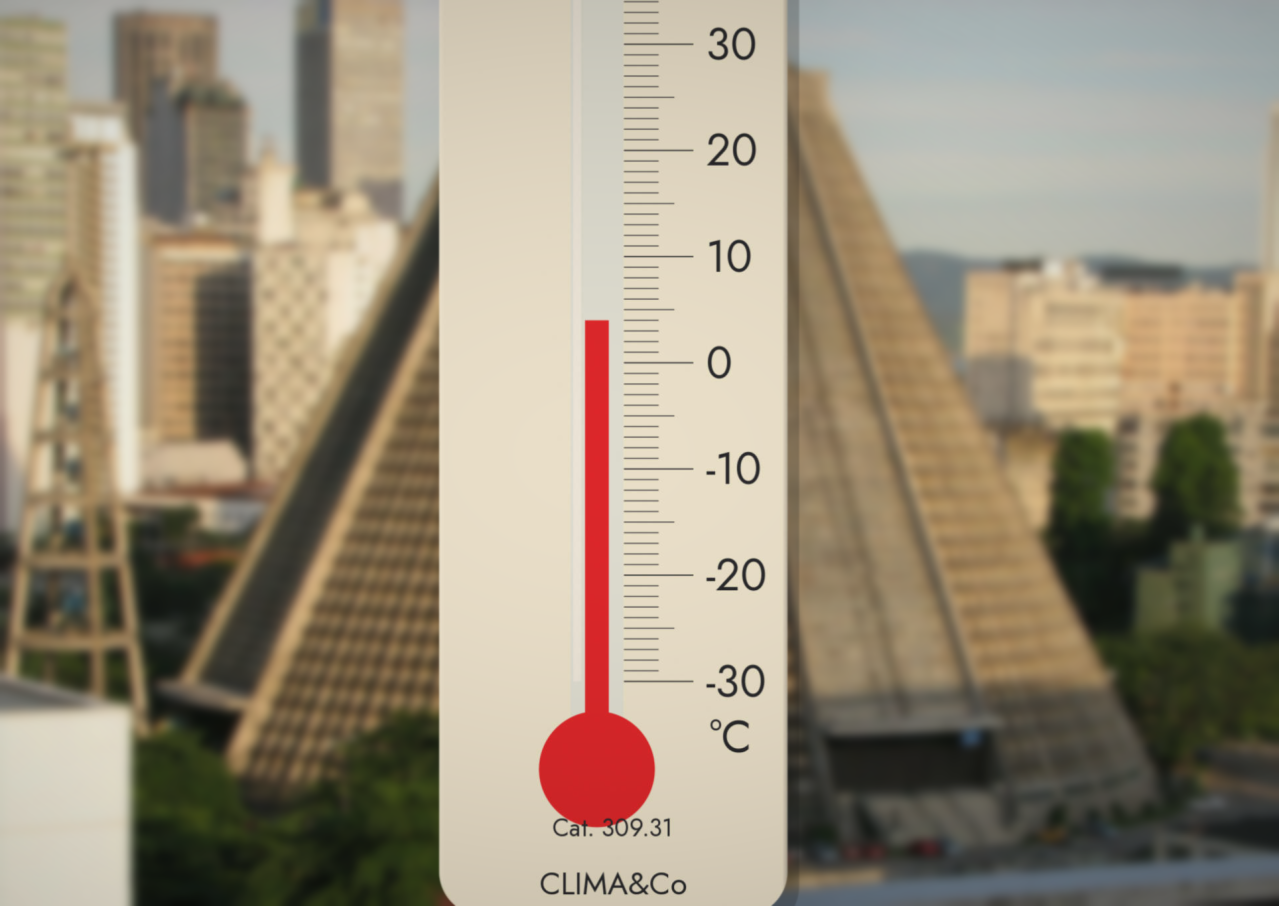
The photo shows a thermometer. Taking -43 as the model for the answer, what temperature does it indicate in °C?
4
